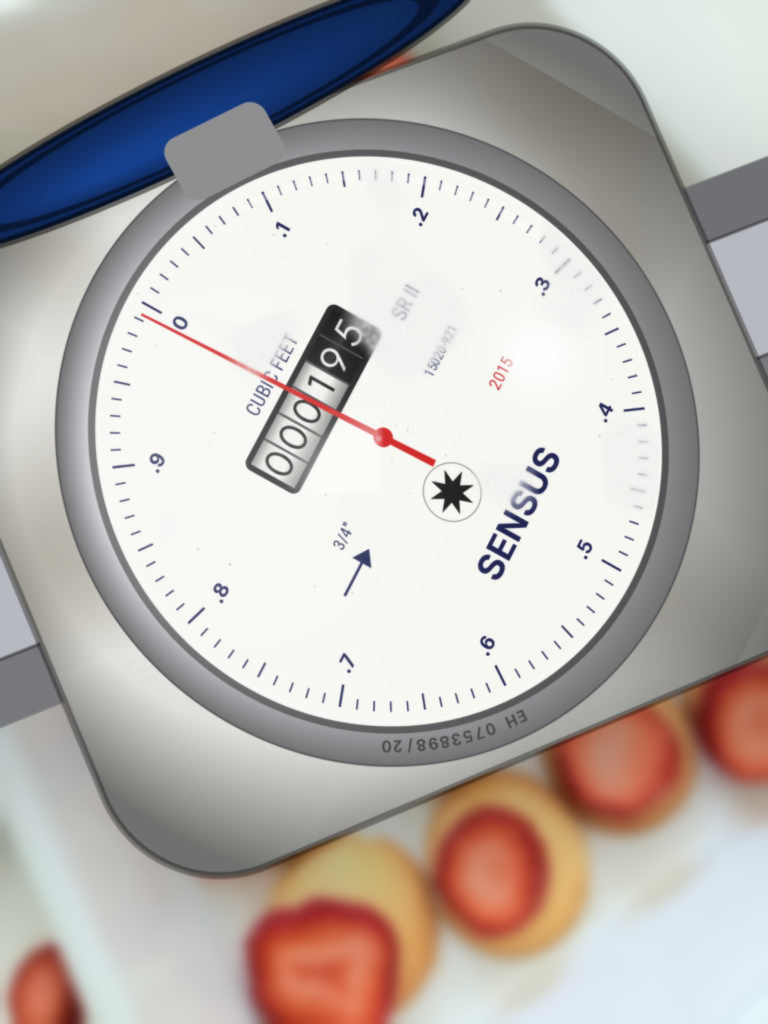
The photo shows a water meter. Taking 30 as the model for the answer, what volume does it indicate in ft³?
194.99
